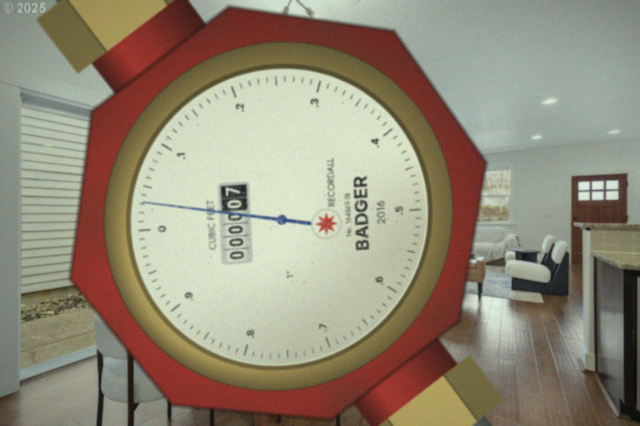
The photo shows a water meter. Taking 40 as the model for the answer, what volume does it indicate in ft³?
7.03
